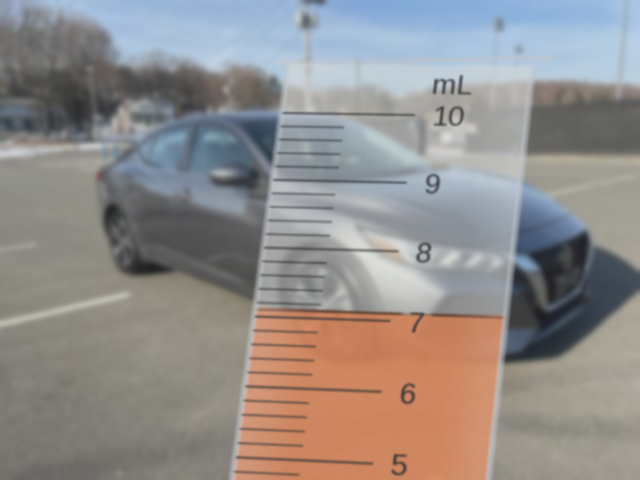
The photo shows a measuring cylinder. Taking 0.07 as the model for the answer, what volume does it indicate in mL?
7.1
